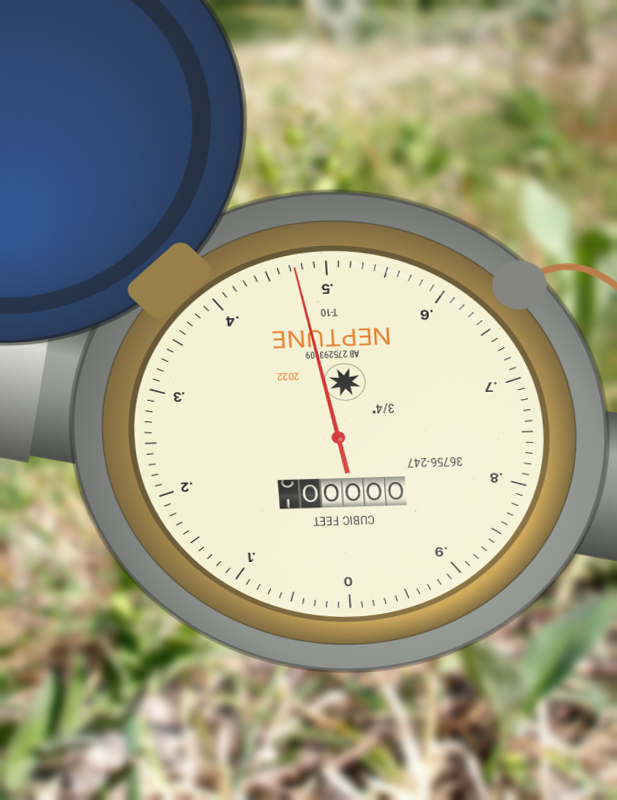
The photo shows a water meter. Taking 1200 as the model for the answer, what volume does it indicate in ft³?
1.47
